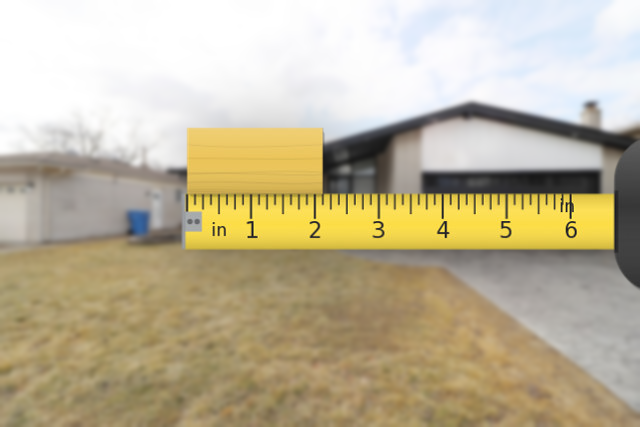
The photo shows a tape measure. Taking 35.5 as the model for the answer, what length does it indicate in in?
2.125
